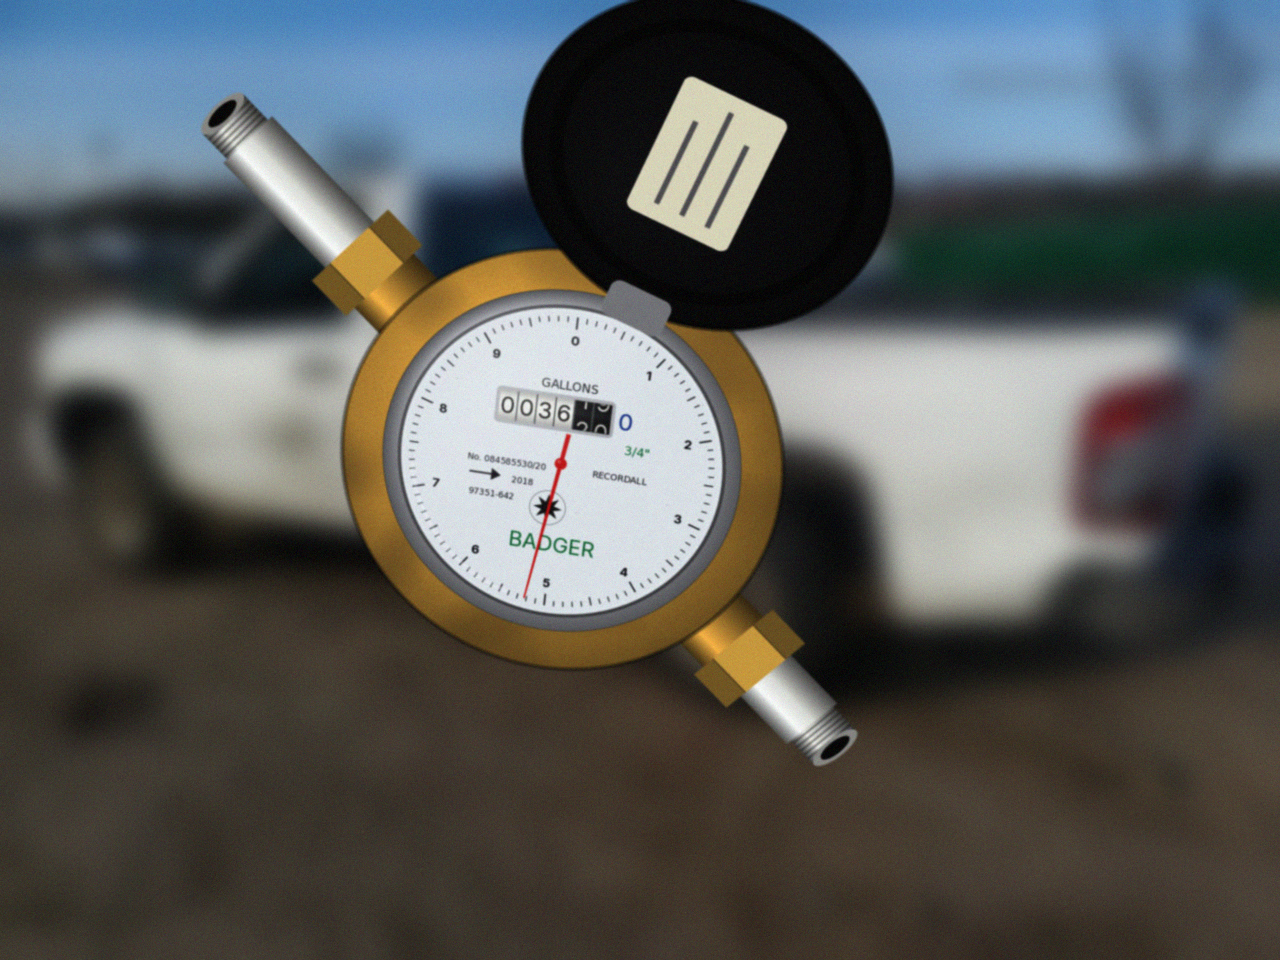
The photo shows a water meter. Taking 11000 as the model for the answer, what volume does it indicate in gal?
36195.2
